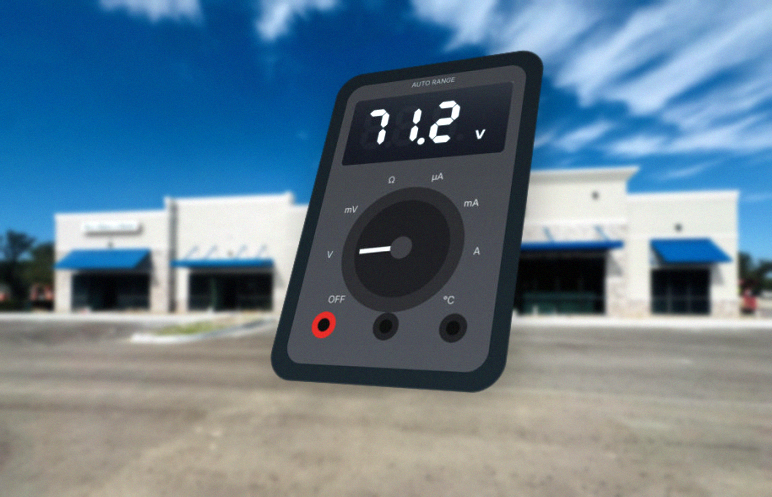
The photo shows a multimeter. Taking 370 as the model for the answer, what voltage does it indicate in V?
71.2
